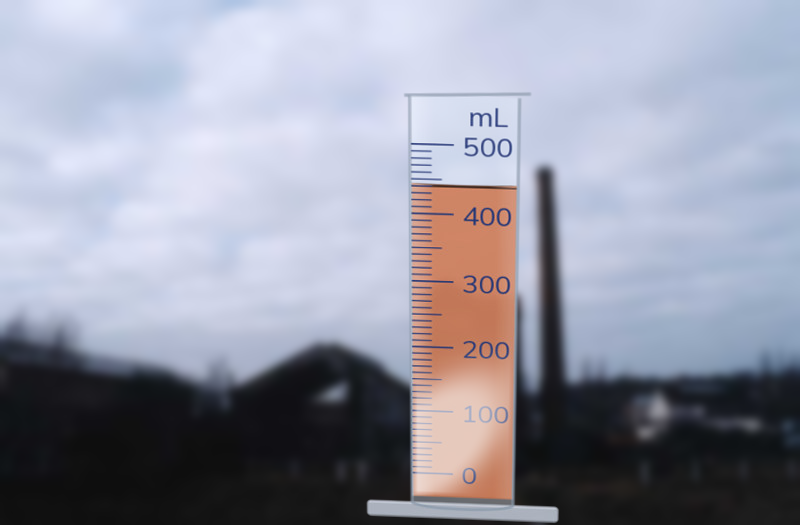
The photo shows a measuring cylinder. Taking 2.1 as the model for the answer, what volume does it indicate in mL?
440
